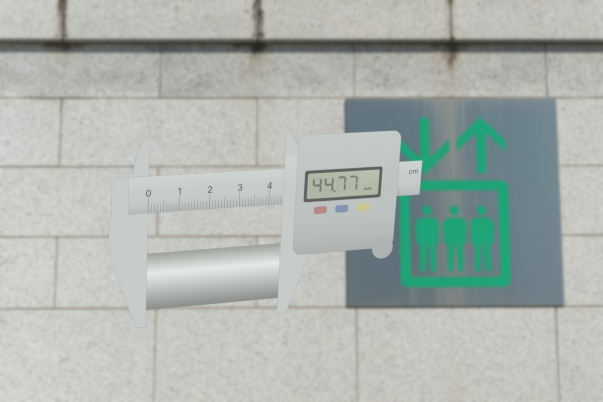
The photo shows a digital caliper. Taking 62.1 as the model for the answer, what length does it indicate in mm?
44.77
